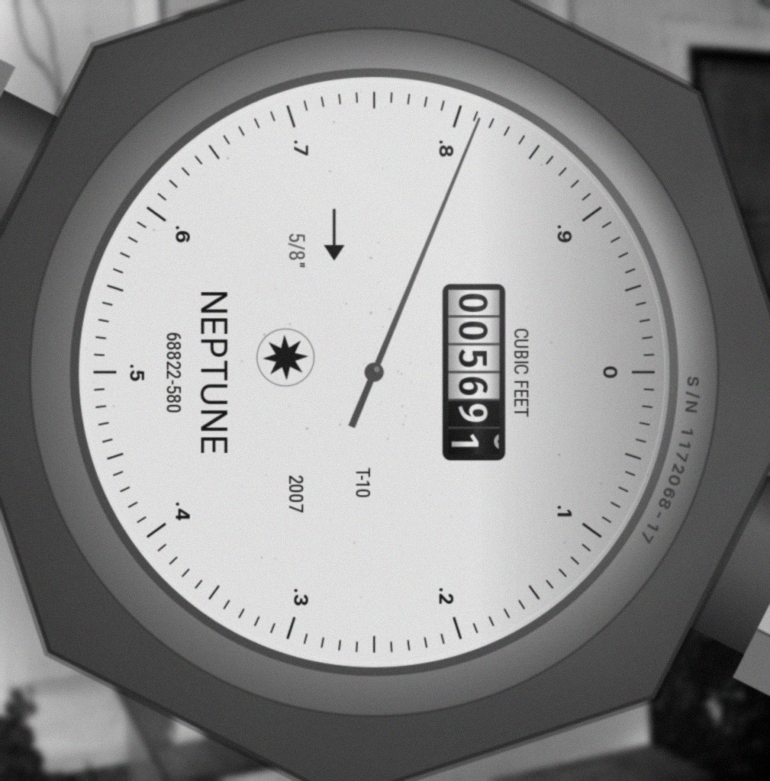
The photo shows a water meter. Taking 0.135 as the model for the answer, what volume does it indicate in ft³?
5690.81
